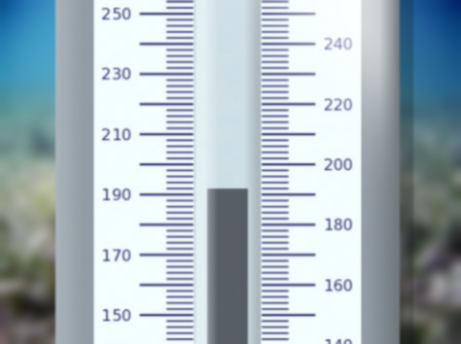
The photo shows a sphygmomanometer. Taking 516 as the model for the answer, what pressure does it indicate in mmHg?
192
